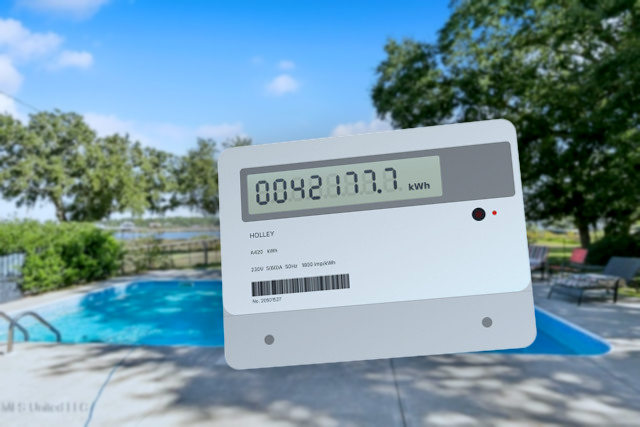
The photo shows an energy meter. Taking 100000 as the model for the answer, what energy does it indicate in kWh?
42177.7
